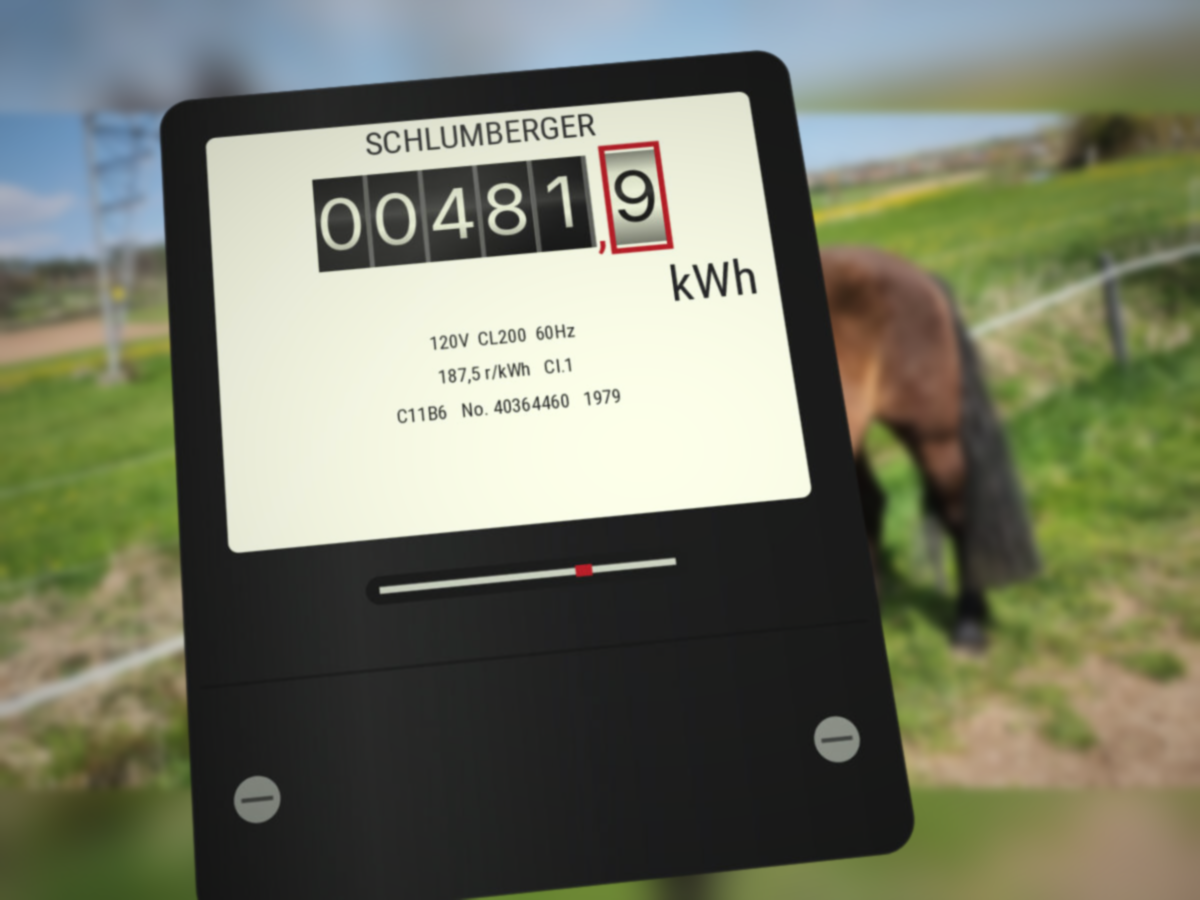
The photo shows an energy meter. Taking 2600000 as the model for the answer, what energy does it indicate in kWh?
481.9
